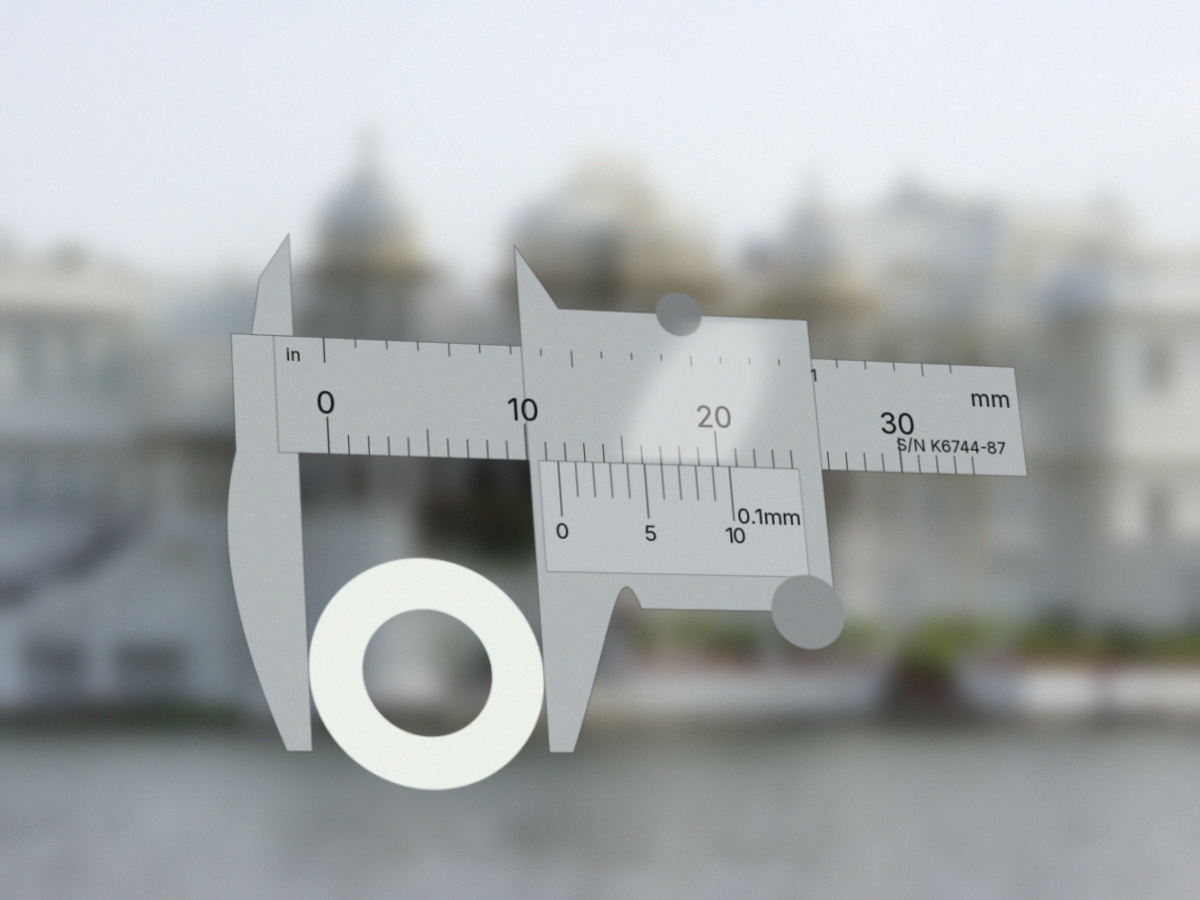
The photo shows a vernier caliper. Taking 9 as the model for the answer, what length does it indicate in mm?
11.6
